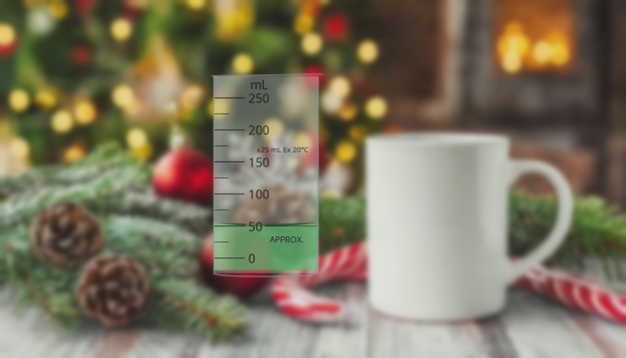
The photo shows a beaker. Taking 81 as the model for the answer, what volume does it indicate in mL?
50
